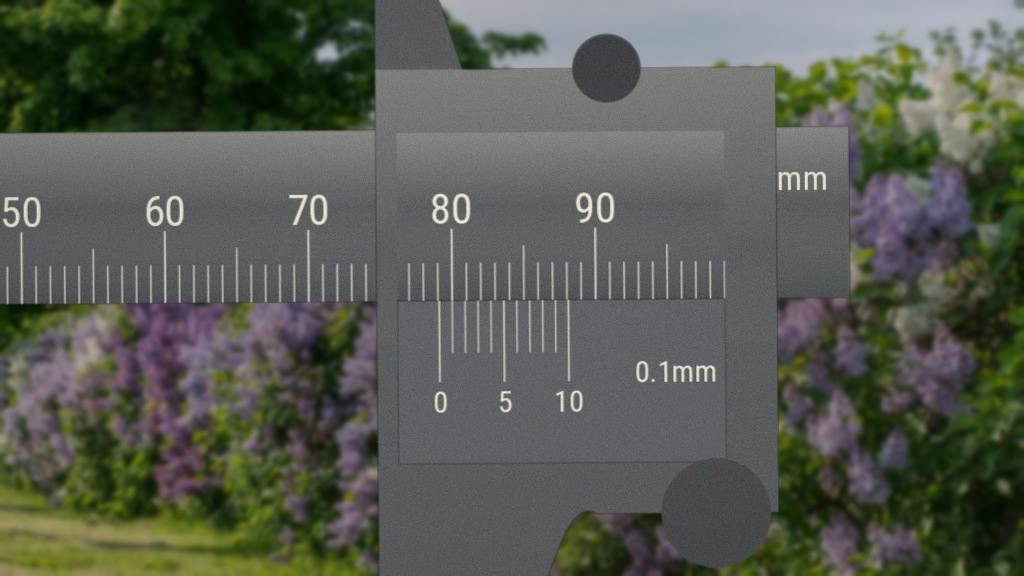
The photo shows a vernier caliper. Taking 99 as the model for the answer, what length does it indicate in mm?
79.1
